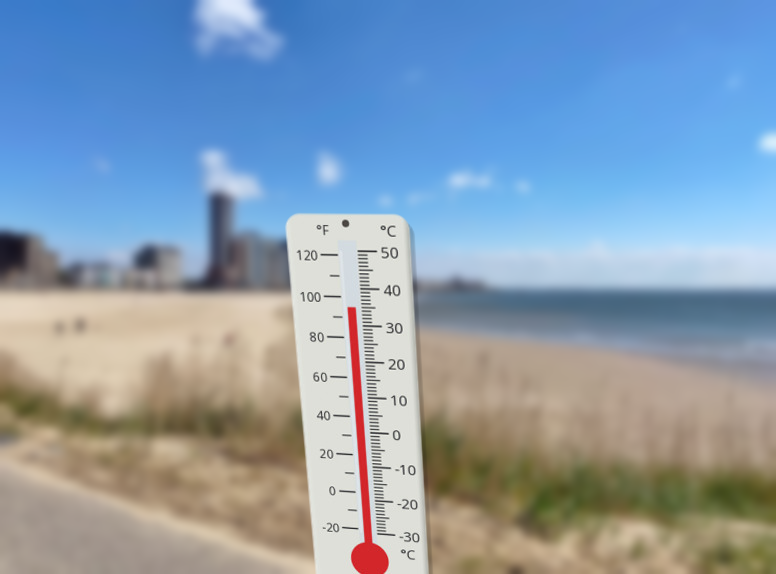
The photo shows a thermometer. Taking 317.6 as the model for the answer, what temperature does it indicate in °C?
35
